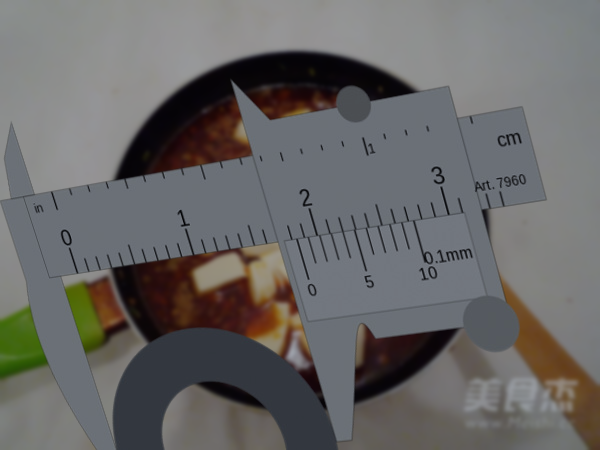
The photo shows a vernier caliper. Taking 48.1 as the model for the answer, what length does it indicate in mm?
18.4
